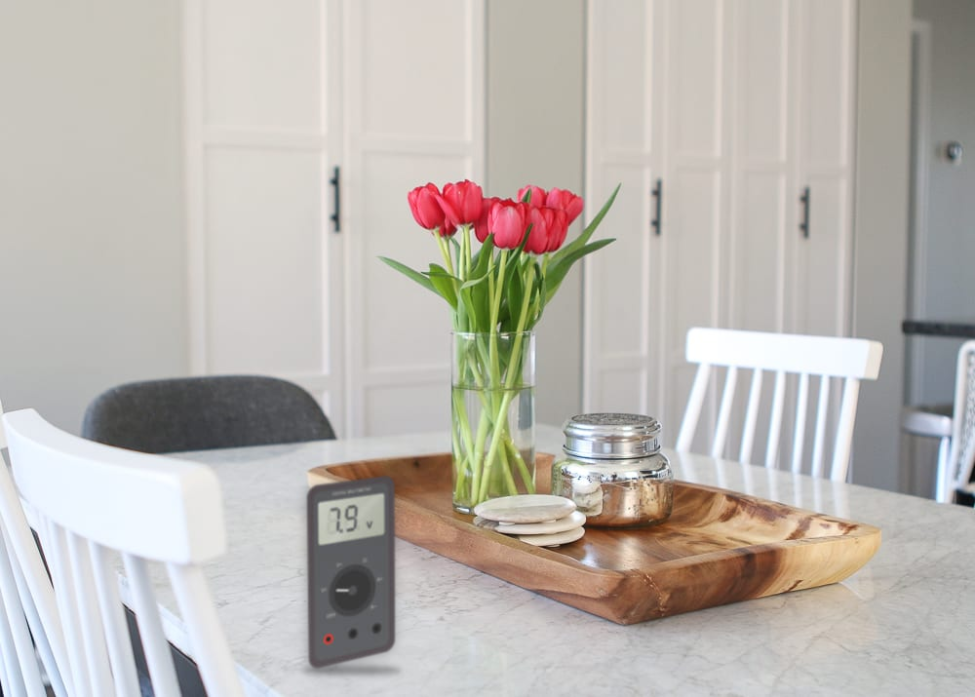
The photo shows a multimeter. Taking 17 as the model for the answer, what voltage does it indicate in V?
7.9
